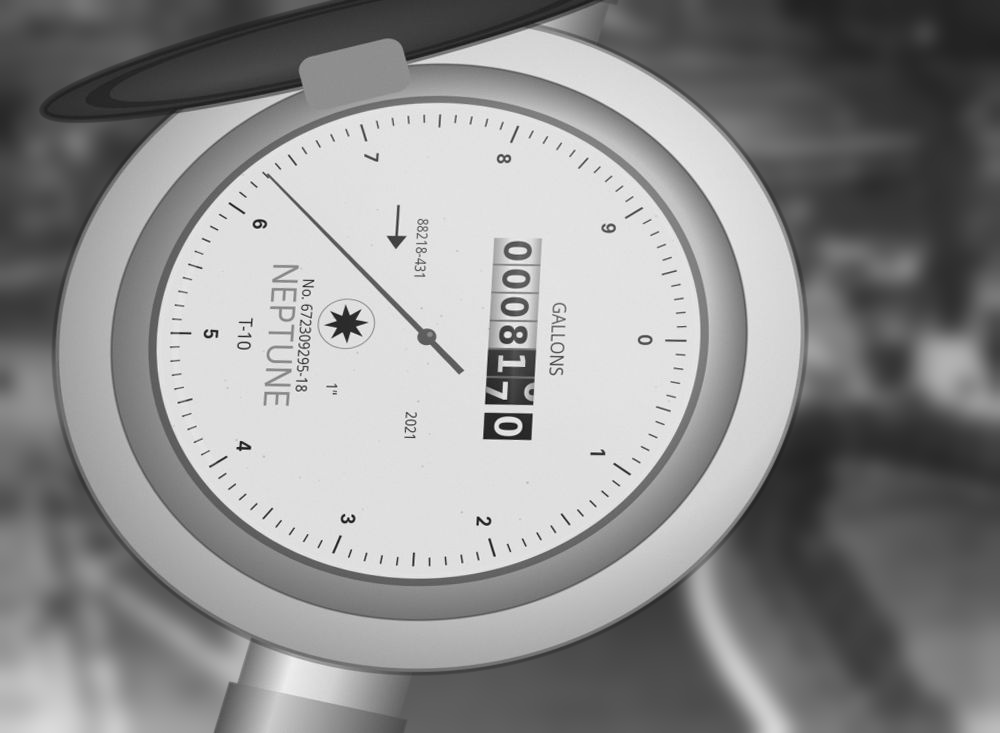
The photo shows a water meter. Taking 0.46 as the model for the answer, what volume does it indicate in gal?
8166.3
